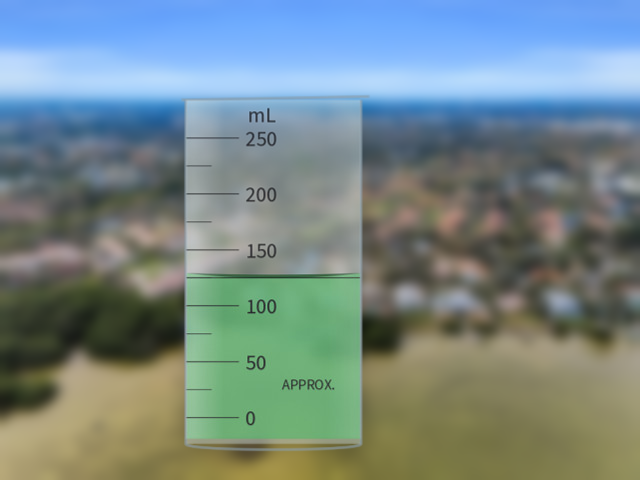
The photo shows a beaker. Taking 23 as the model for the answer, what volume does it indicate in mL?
125
